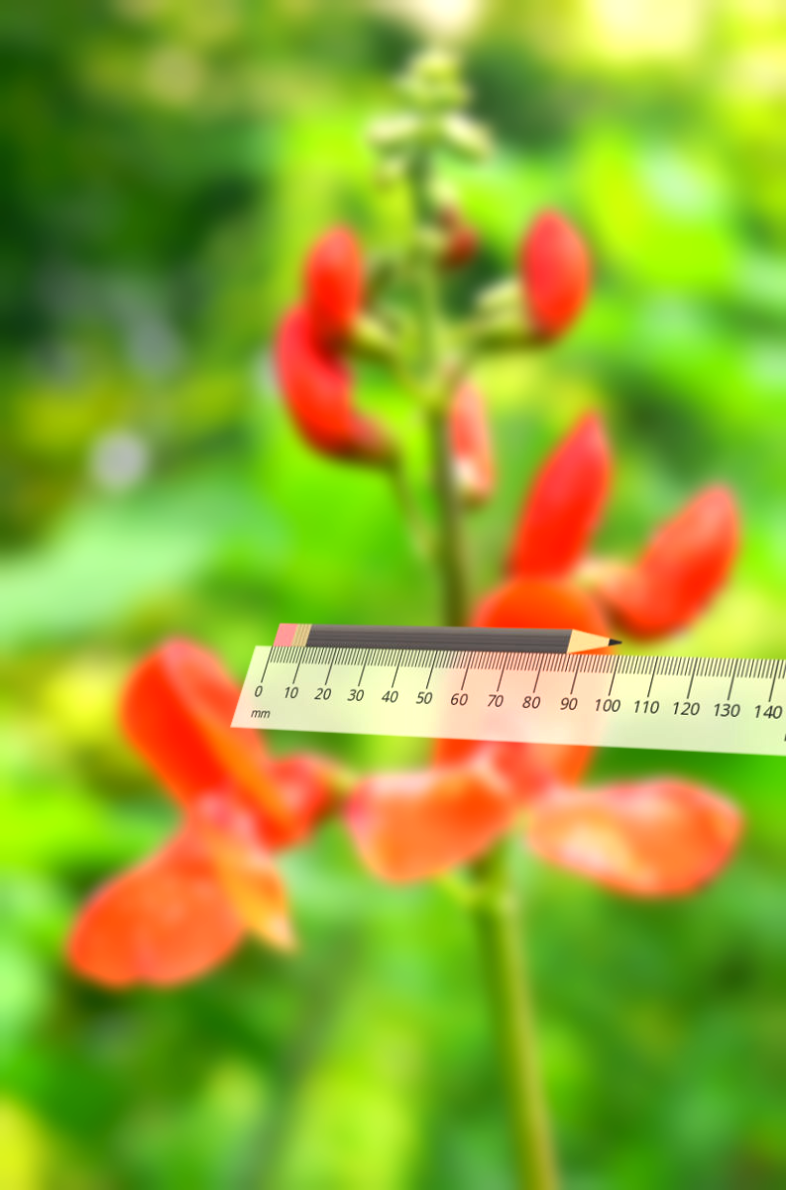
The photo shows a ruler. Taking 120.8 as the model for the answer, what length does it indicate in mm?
100
